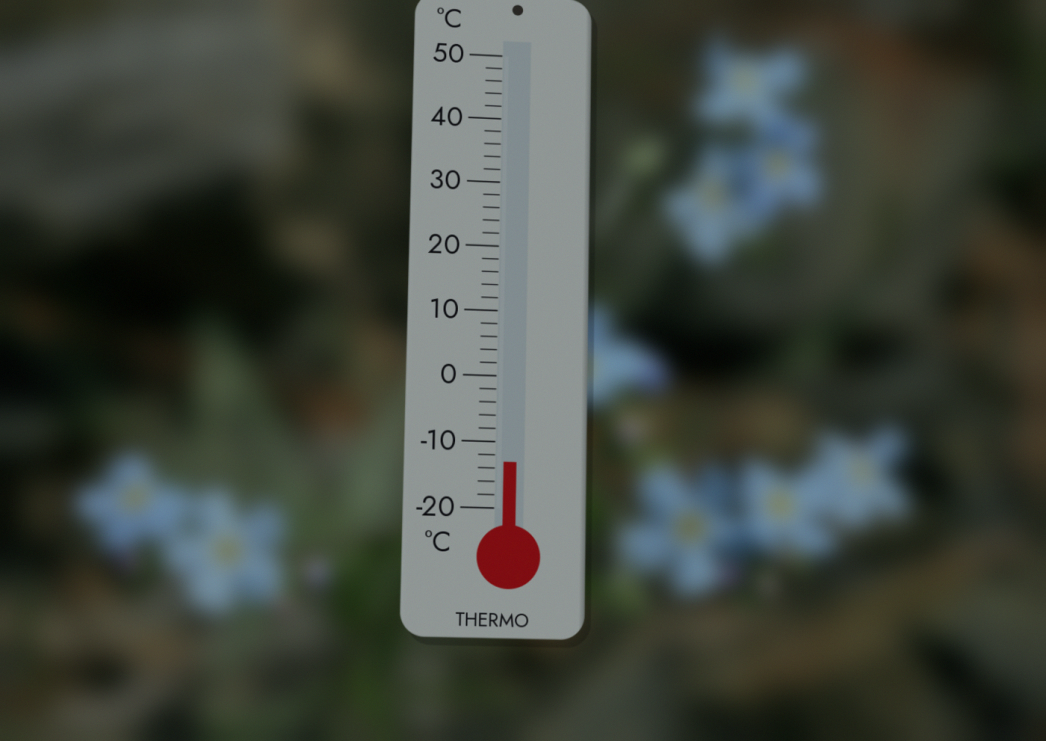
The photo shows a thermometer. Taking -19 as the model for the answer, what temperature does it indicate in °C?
-13
